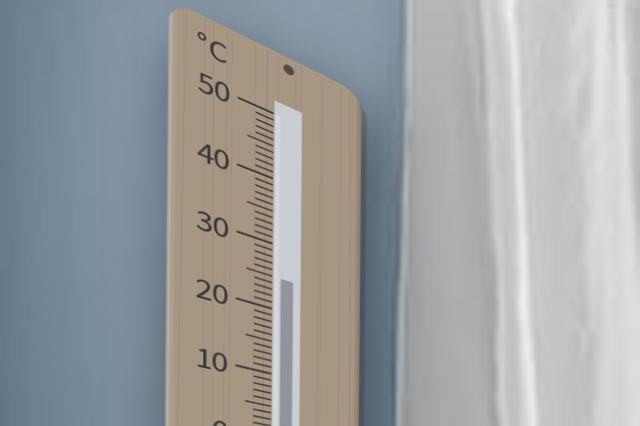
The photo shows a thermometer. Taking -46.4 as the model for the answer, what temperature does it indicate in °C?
25
